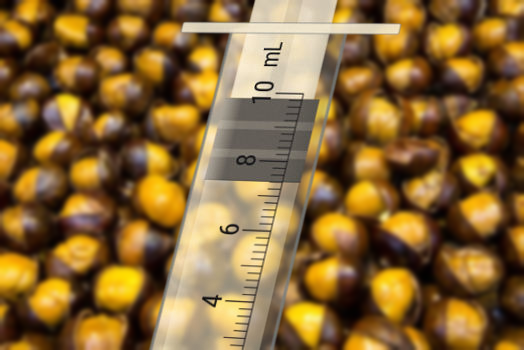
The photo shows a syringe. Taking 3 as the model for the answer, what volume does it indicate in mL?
7.4
